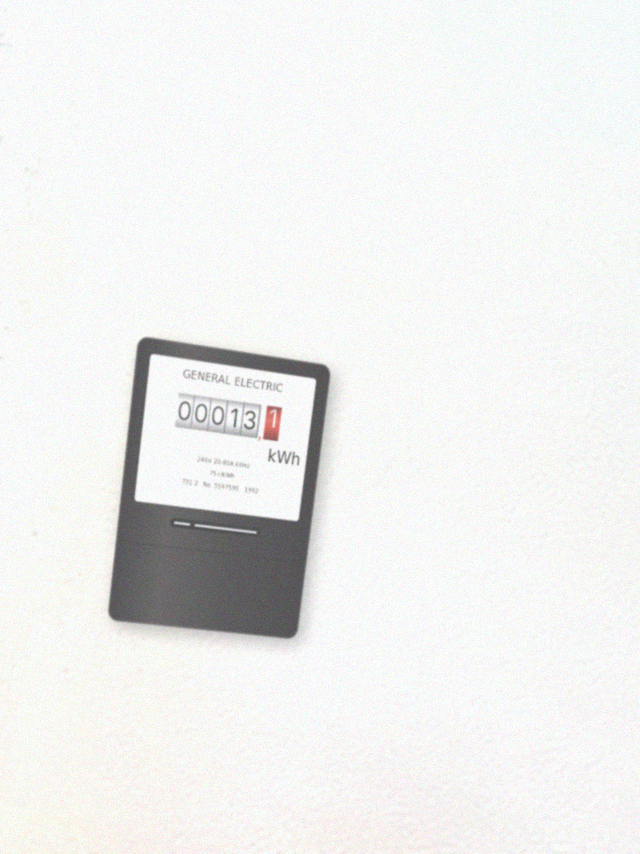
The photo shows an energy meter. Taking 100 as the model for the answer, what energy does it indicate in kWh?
13.1
